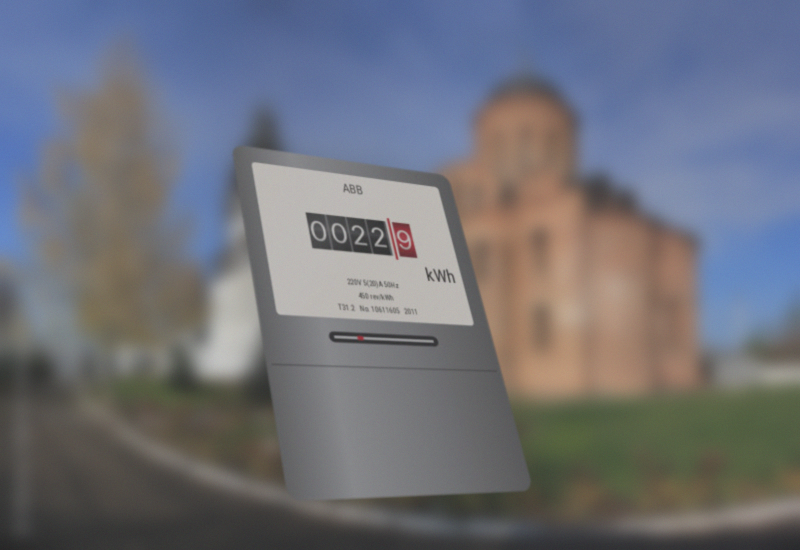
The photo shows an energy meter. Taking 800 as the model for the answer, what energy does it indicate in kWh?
22.9
